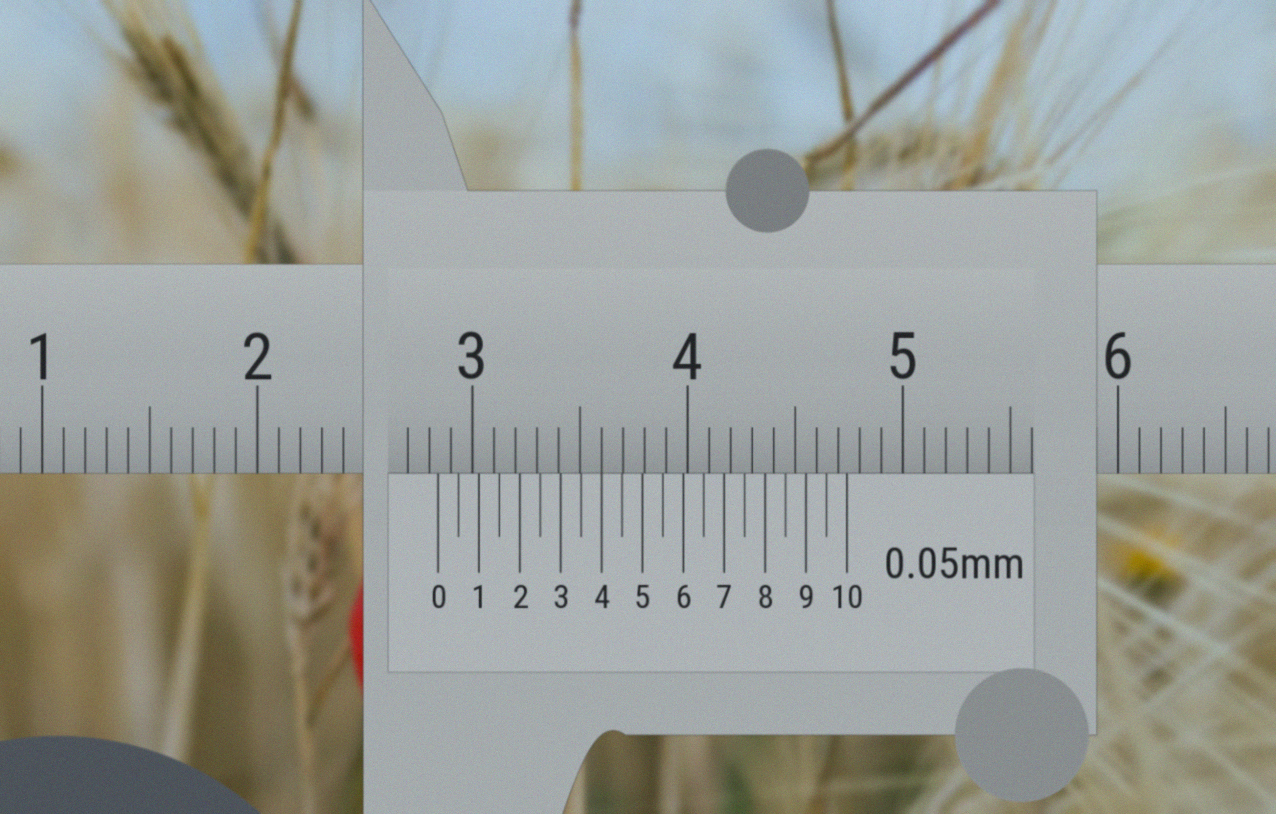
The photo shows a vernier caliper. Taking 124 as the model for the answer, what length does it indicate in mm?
28.4
